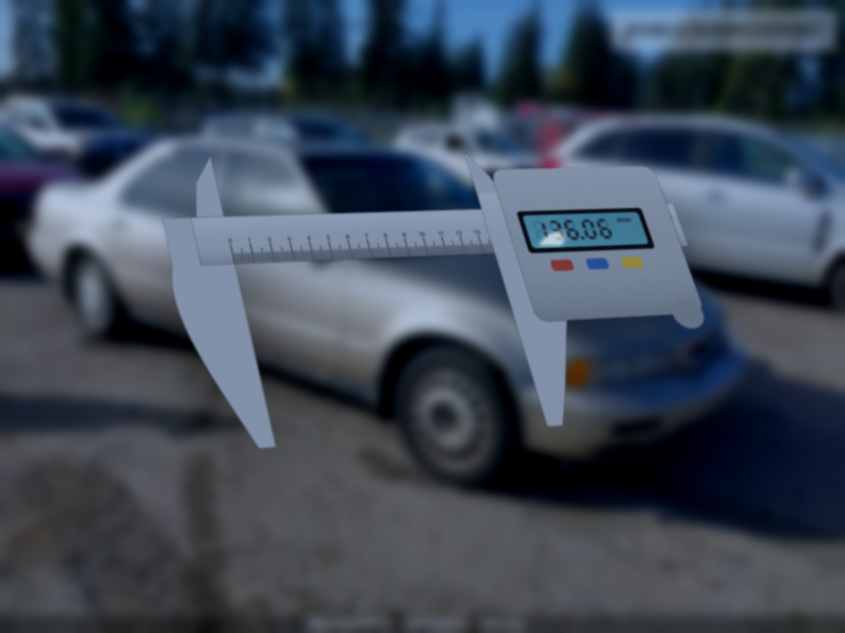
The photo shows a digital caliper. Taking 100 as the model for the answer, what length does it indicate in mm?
136.06
